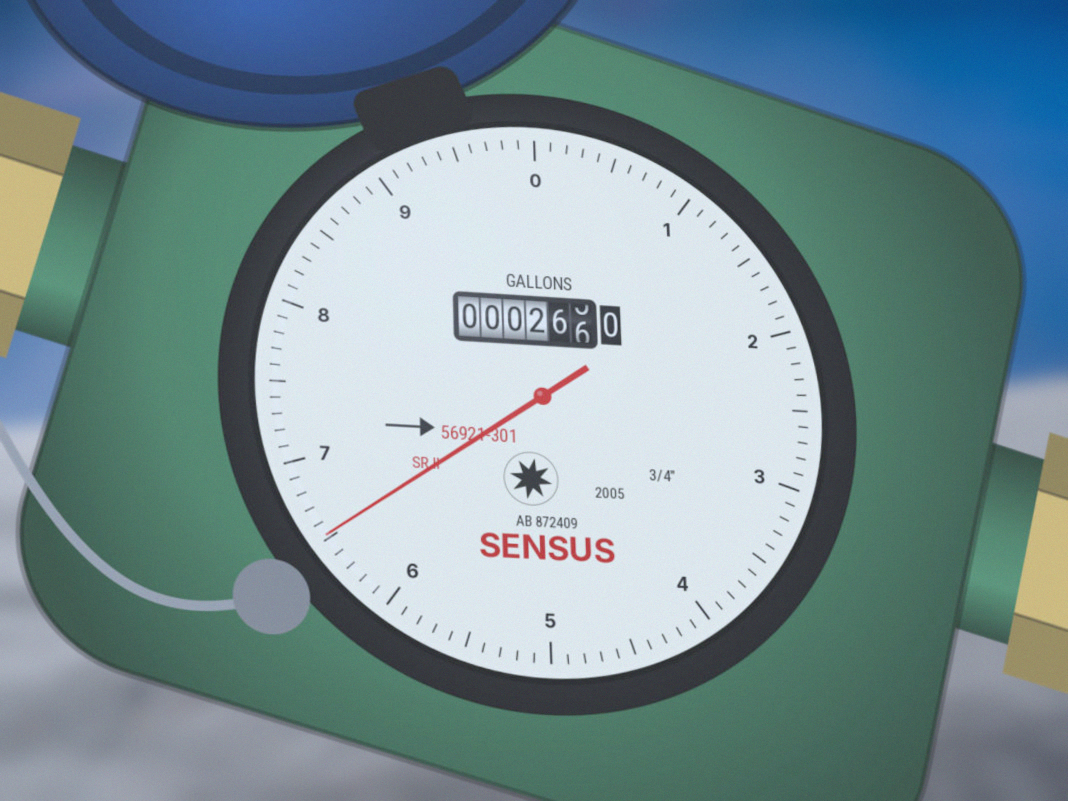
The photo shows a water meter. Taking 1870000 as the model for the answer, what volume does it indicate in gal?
2656.5
